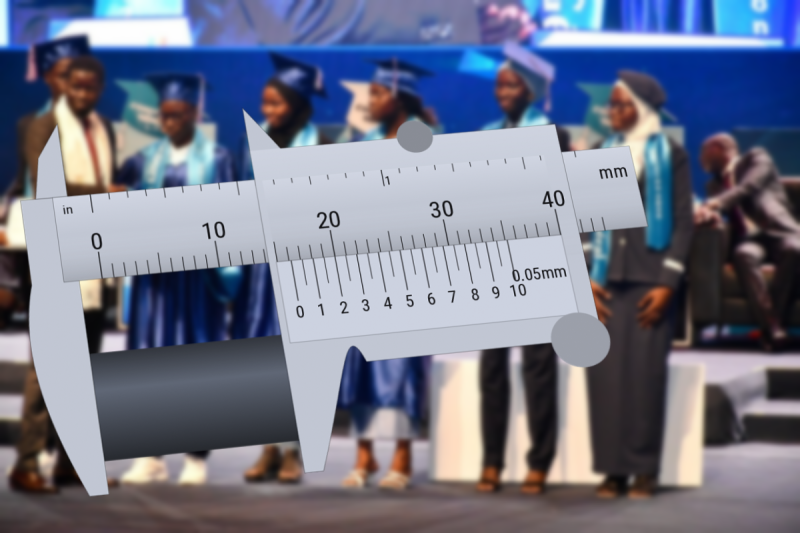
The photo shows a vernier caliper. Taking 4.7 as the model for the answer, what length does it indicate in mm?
16.2
